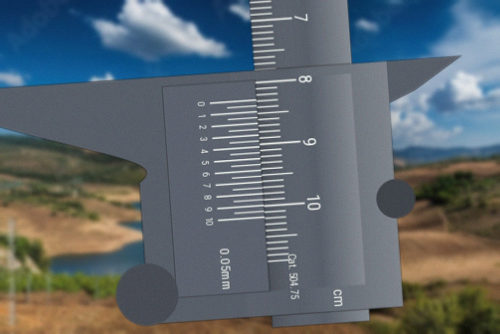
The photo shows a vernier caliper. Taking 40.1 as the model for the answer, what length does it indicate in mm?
82.8
